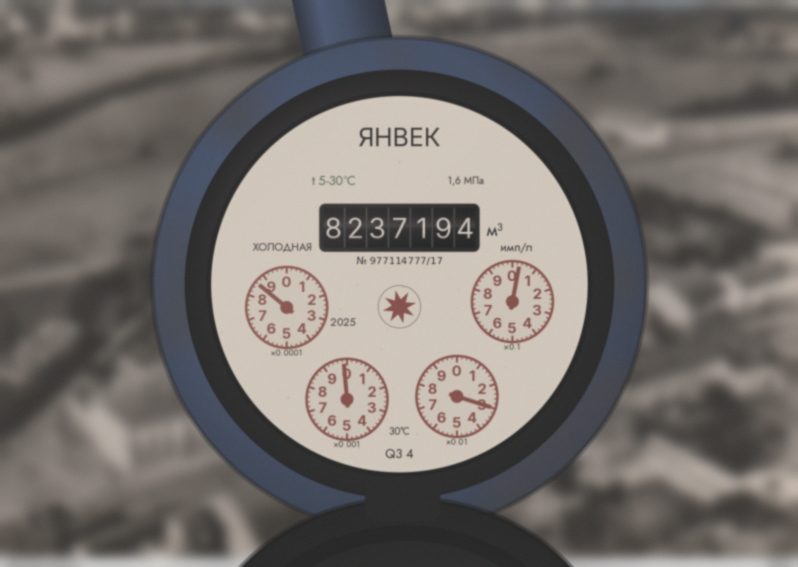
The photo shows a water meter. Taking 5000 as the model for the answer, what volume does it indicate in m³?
8237194.0298
